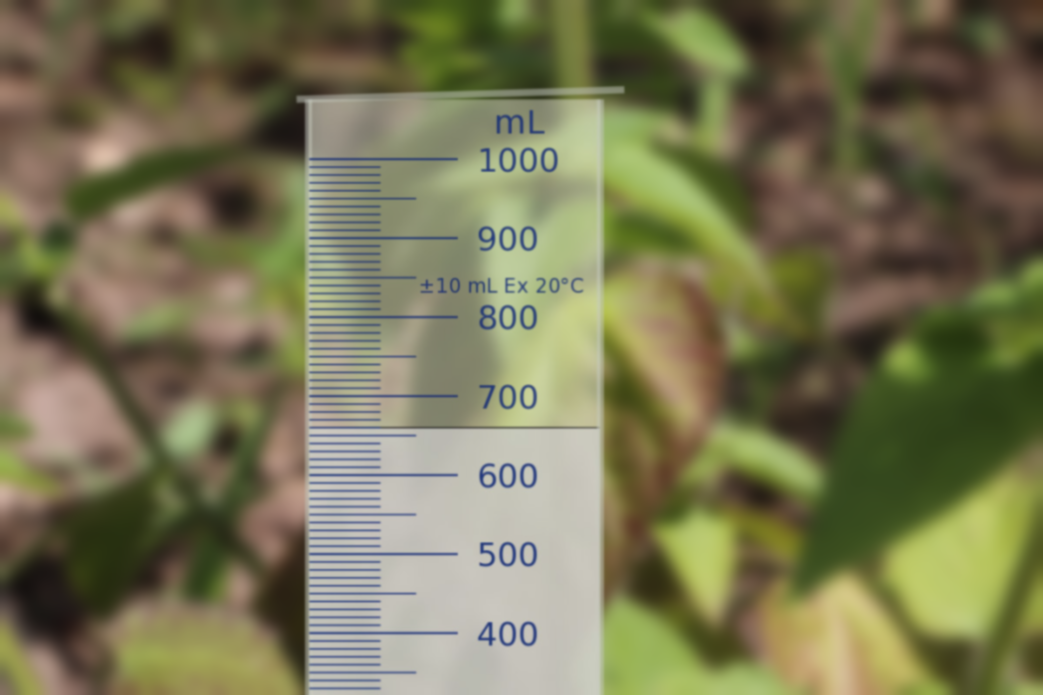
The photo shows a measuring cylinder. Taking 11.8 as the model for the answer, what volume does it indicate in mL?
660
